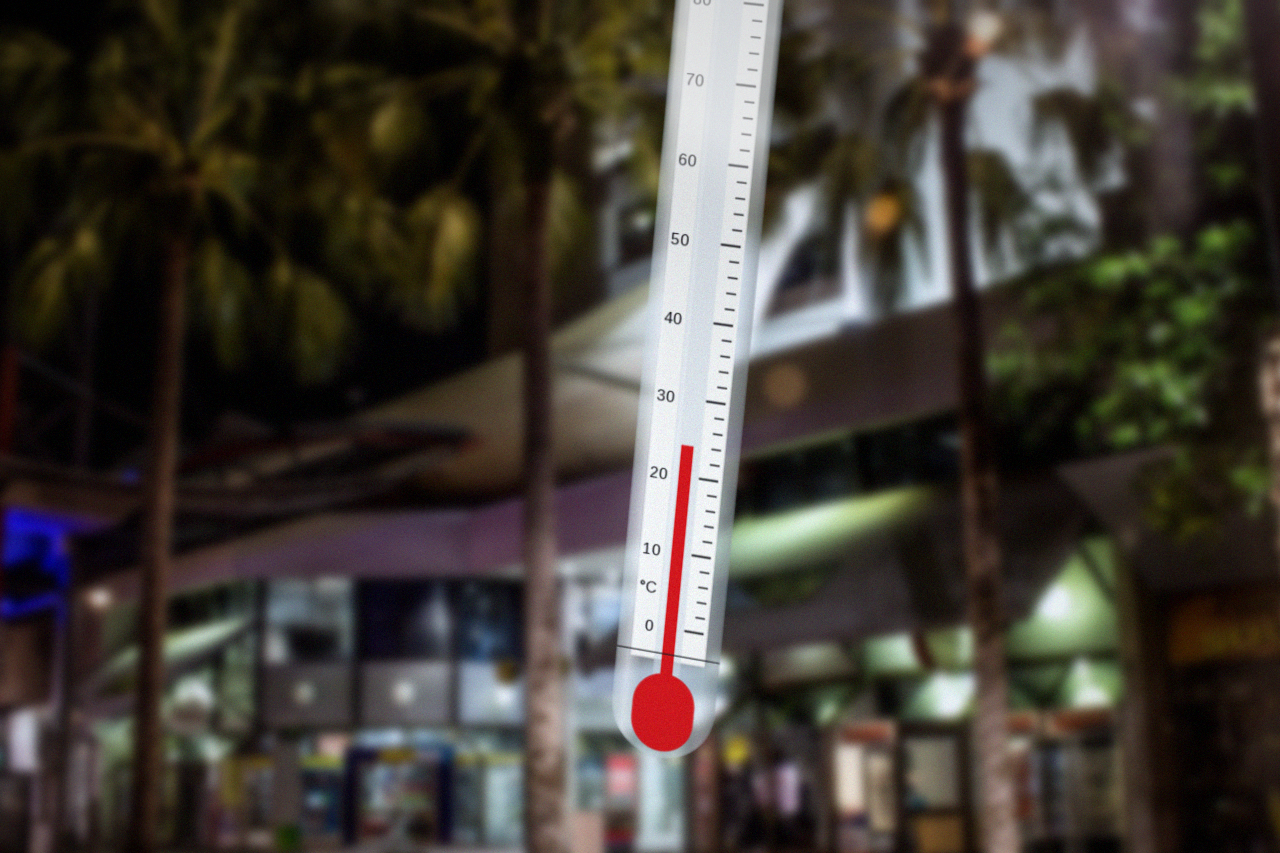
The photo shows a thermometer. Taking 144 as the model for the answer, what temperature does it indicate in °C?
24
